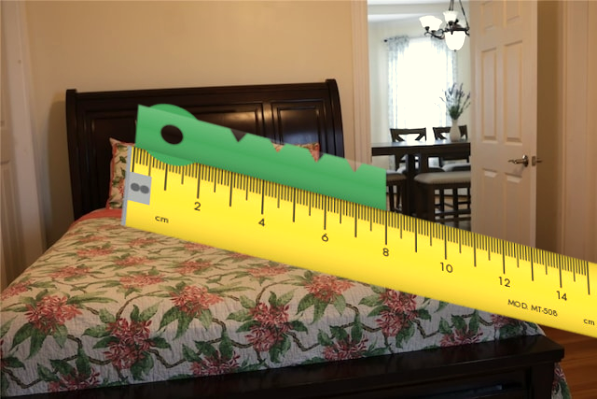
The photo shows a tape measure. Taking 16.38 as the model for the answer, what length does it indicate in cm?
8
